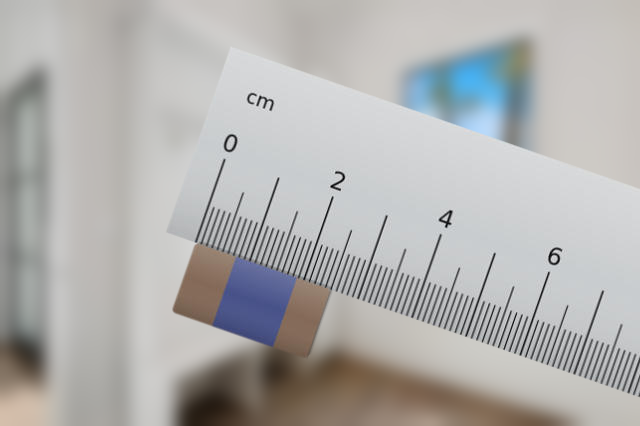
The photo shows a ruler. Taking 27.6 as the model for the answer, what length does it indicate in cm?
2.5
